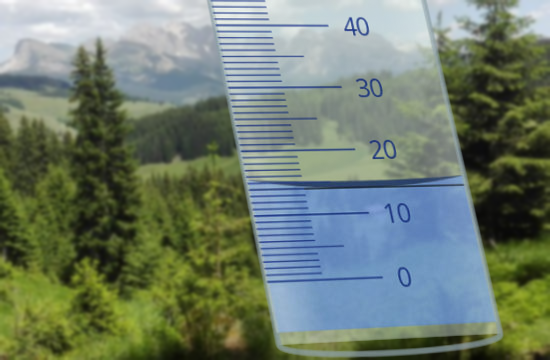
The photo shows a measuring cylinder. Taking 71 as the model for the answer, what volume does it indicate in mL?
14
